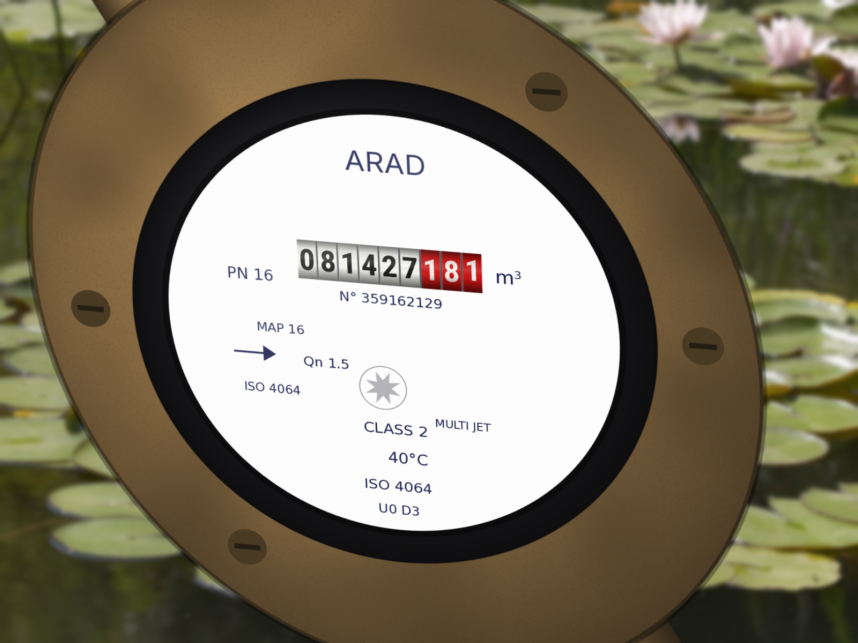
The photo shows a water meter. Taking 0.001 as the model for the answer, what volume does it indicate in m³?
81427.181
